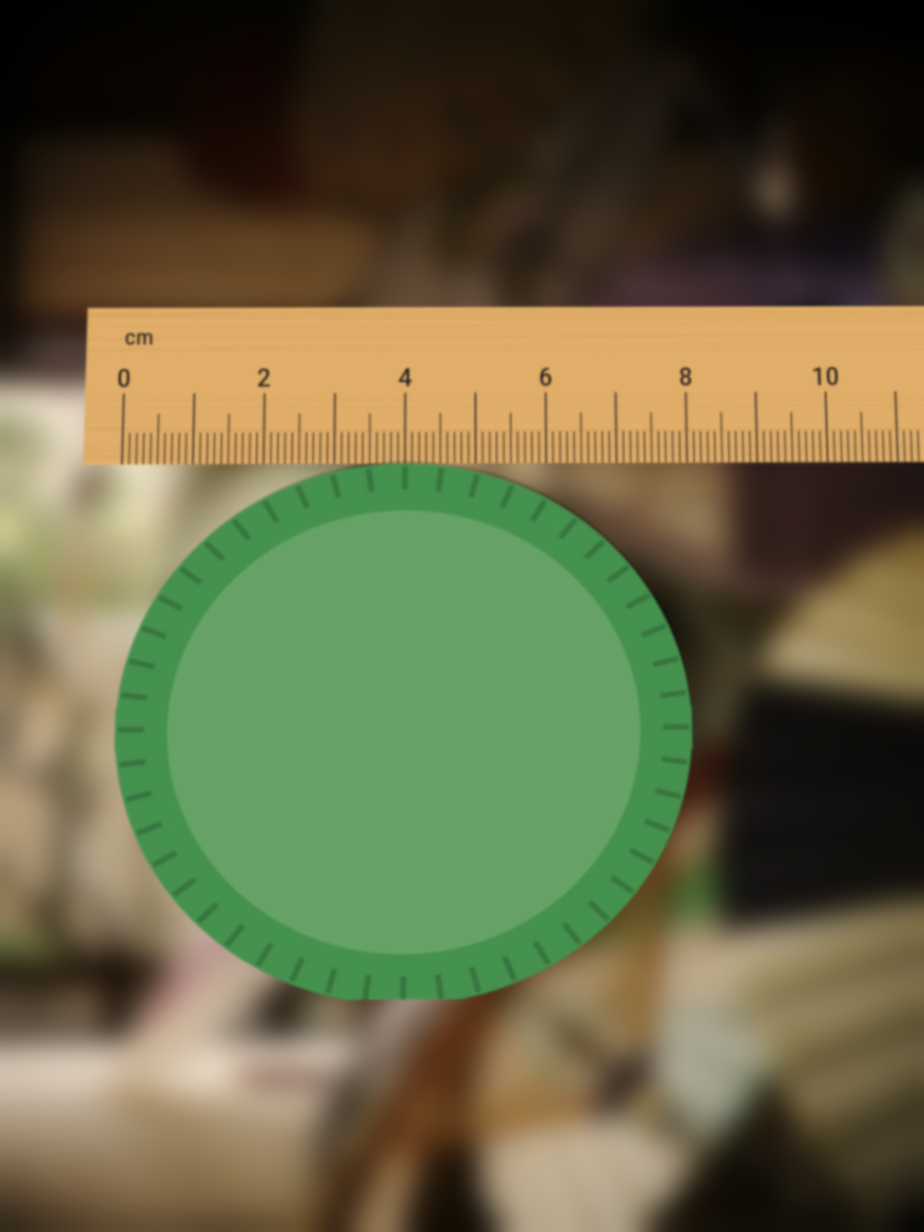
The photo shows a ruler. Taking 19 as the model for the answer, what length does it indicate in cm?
8
